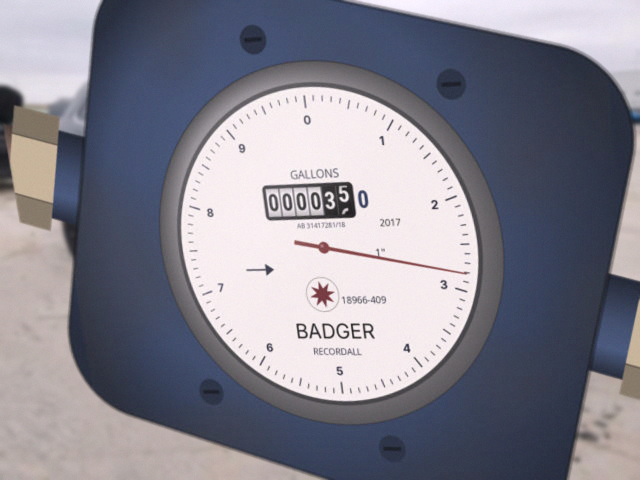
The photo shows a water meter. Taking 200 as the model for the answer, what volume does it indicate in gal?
352.8
